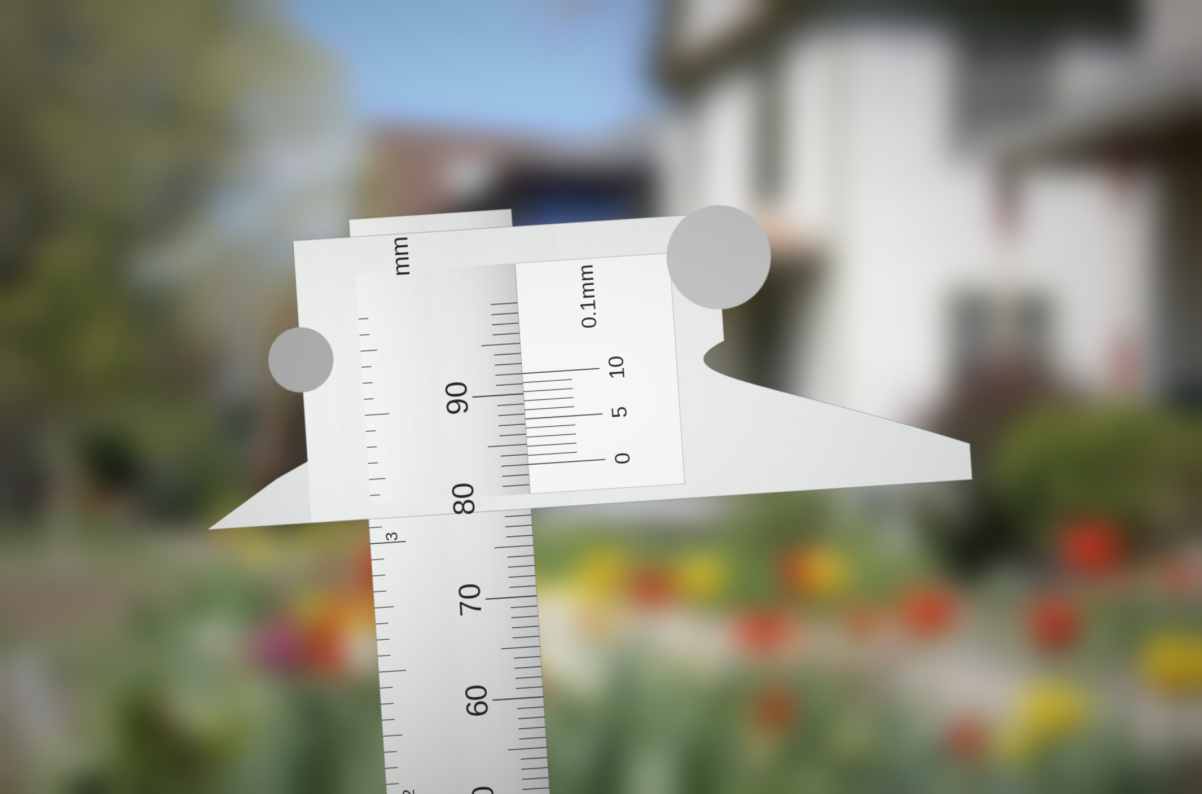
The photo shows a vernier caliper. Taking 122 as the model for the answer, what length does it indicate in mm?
83.0
